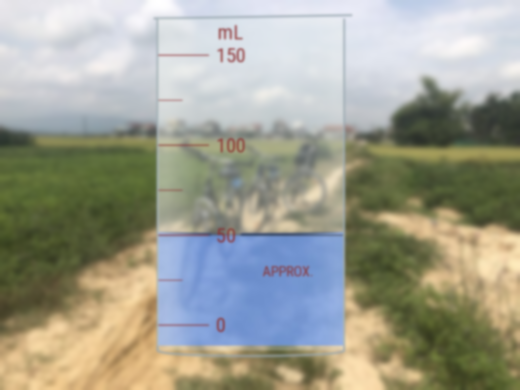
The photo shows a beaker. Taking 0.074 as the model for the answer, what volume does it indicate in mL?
50
